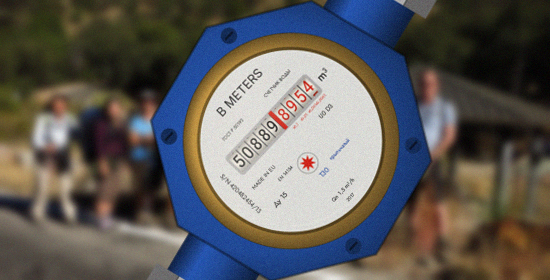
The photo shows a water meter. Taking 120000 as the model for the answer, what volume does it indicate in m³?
50889.8954
